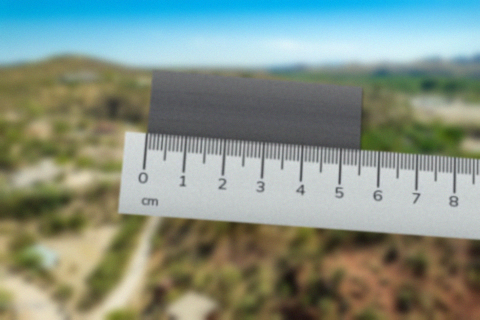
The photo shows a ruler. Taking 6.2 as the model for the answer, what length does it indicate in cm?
5.5
